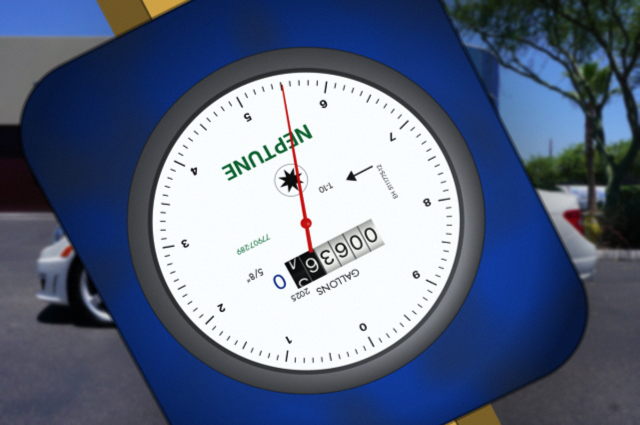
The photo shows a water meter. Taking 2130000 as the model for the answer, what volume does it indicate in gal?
63635.5
